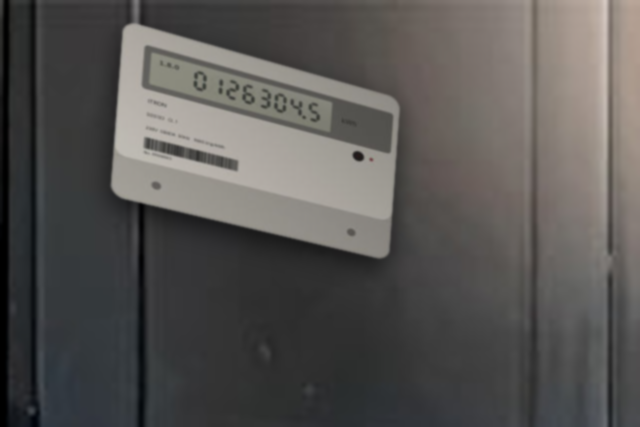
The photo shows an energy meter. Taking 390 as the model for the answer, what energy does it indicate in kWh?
126304.5
